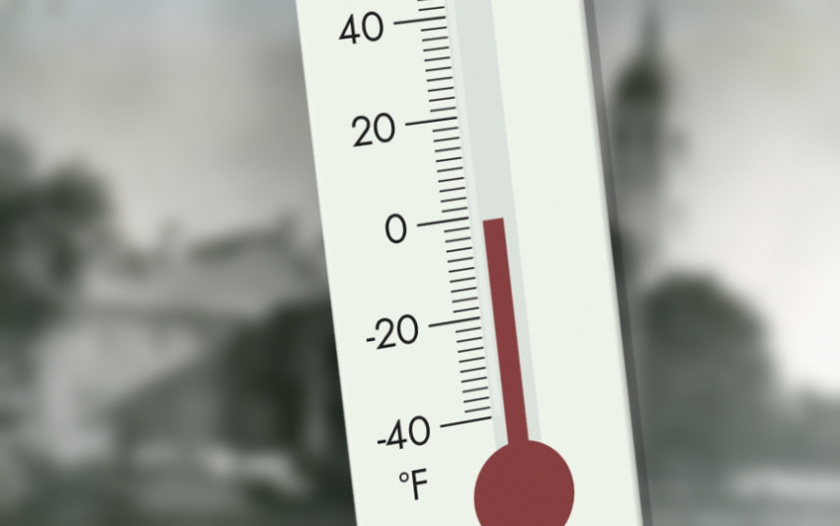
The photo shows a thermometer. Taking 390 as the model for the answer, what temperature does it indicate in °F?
-1
